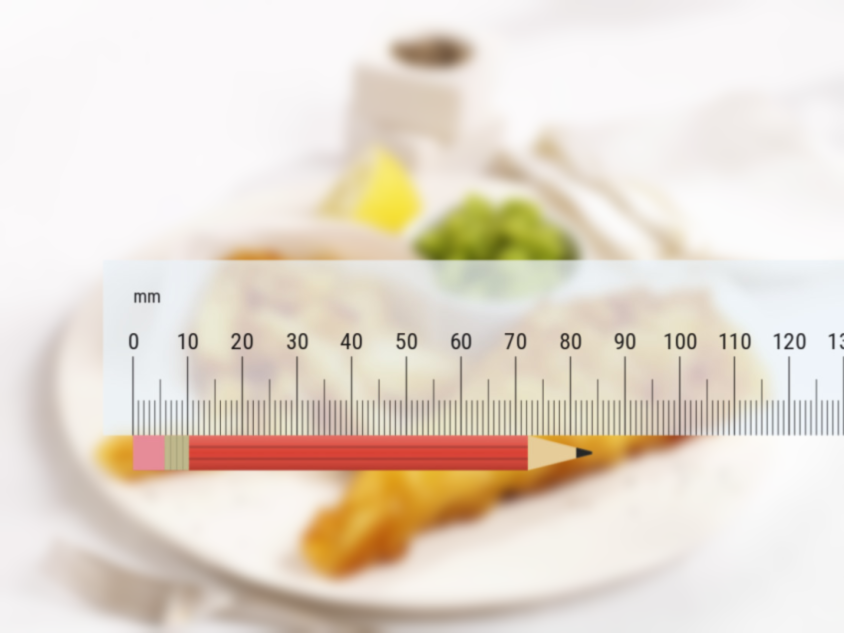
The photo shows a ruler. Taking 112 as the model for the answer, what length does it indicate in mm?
84
